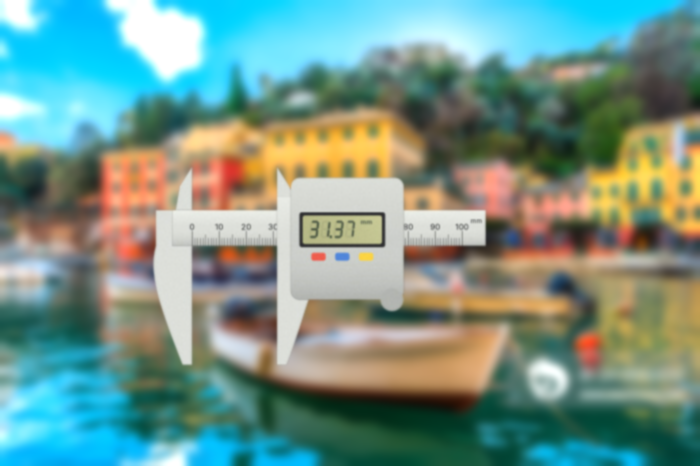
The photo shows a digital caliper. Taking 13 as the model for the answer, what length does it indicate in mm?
31.37
